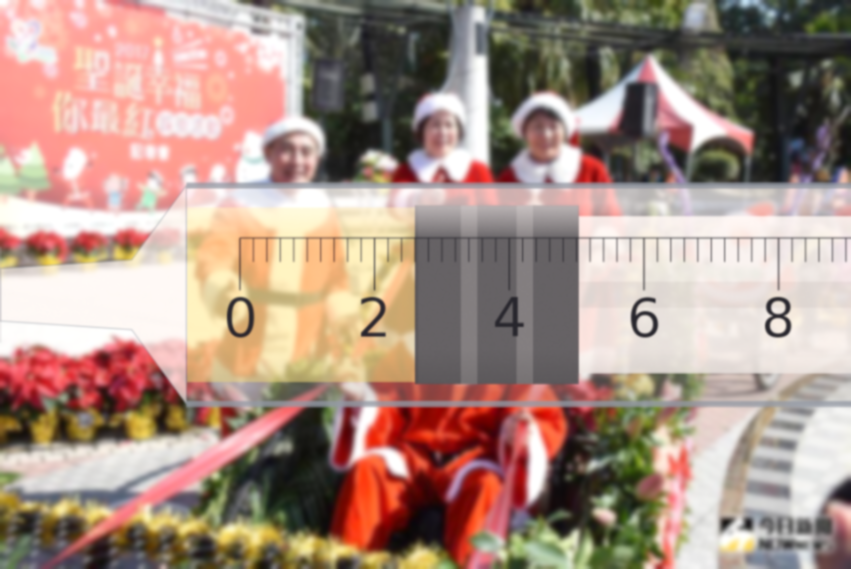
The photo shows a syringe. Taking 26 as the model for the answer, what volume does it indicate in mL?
2.6
